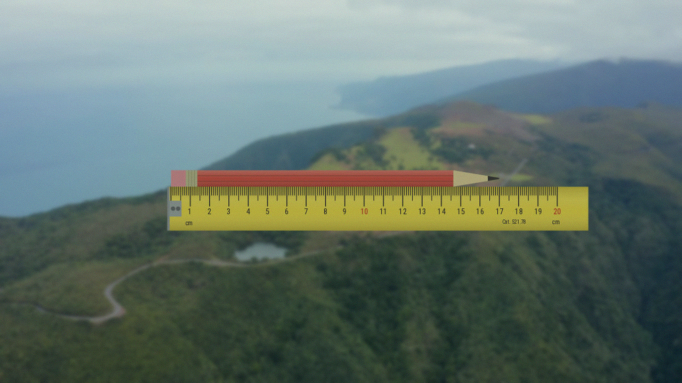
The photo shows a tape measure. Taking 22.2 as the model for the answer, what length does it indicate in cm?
17
